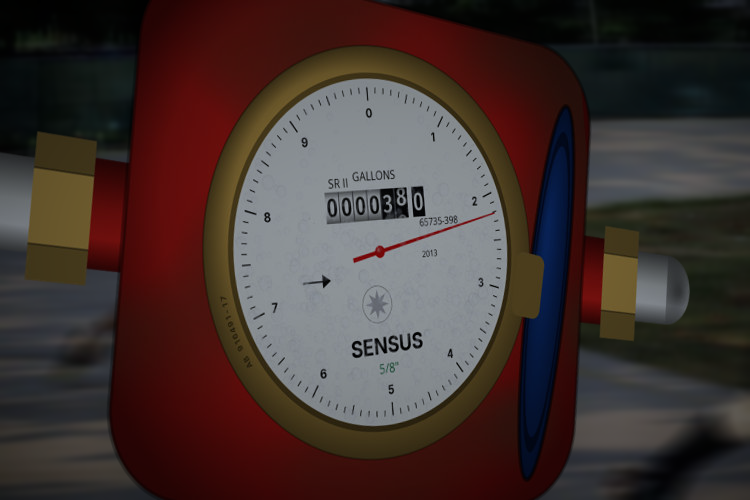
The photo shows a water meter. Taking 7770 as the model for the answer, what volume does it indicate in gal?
382.2
